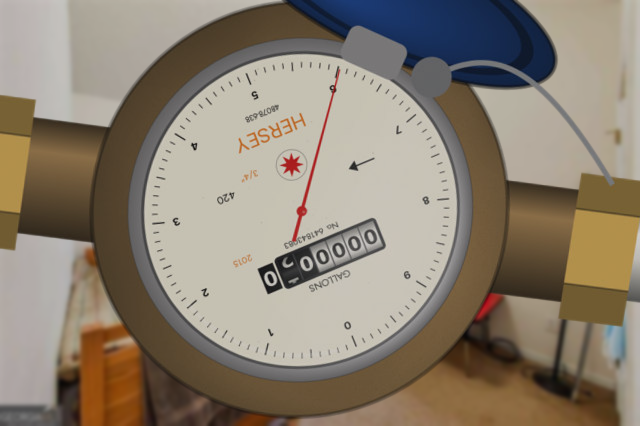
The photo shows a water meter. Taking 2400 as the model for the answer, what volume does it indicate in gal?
16.0
